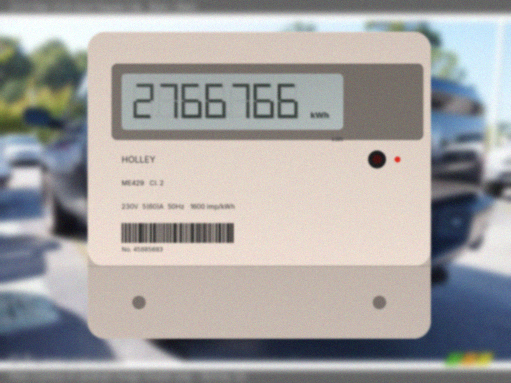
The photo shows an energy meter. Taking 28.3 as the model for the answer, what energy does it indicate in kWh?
2766766
